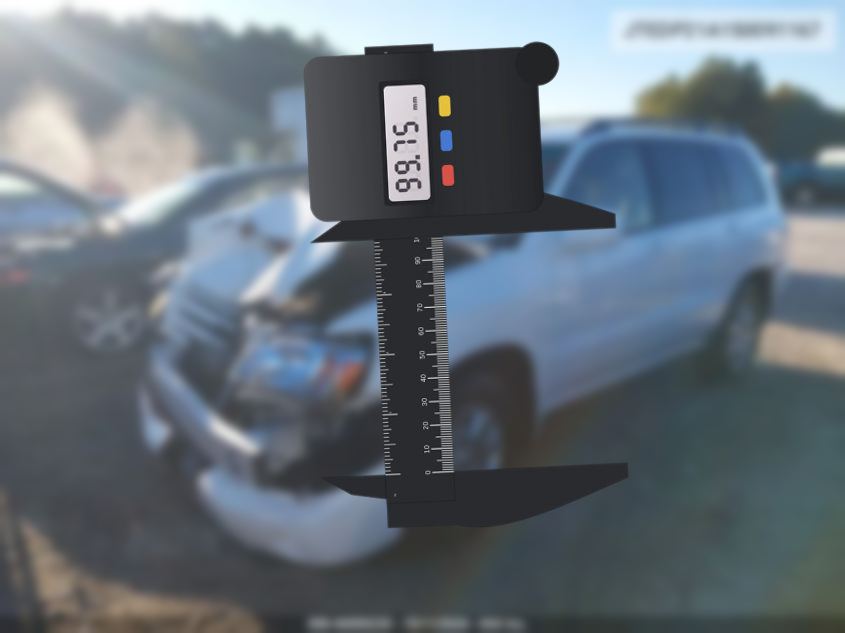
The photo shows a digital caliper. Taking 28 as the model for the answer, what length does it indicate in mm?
99.75
